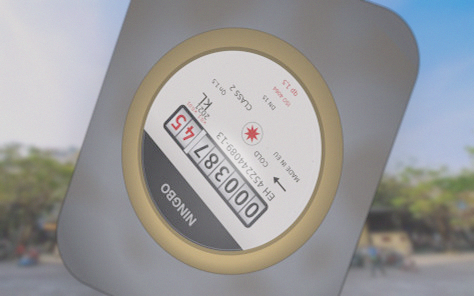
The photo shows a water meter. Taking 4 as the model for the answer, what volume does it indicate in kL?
387.45
